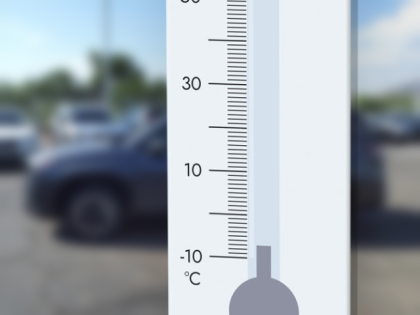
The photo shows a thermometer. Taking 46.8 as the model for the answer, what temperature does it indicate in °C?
-7
